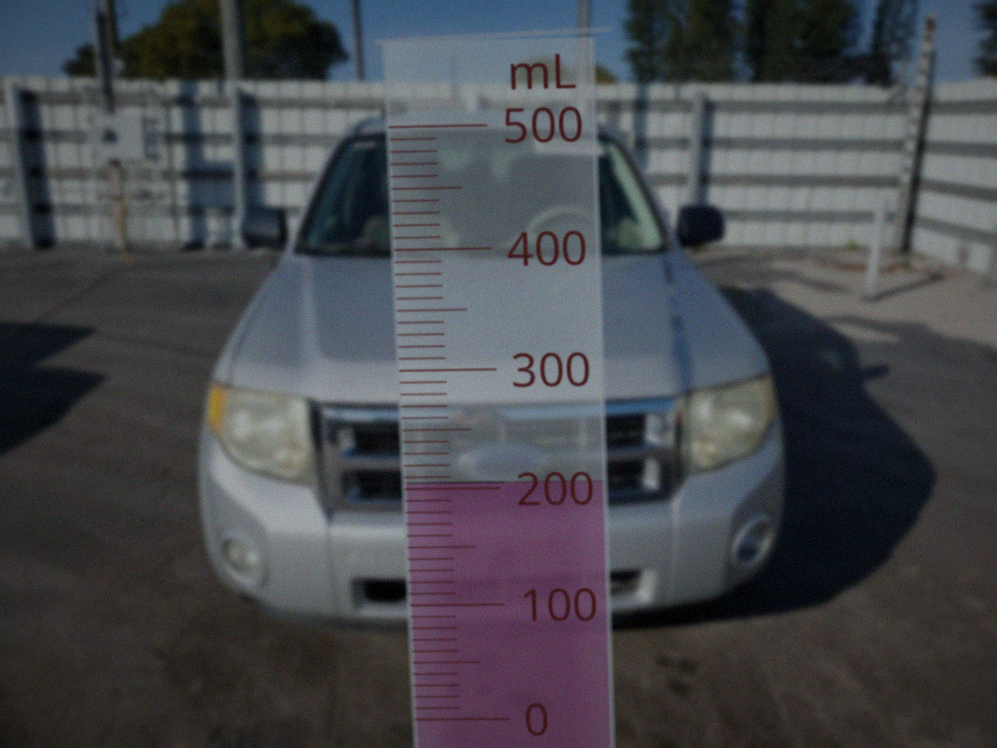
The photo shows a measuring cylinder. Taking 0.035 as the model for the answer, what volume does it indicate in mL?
205
